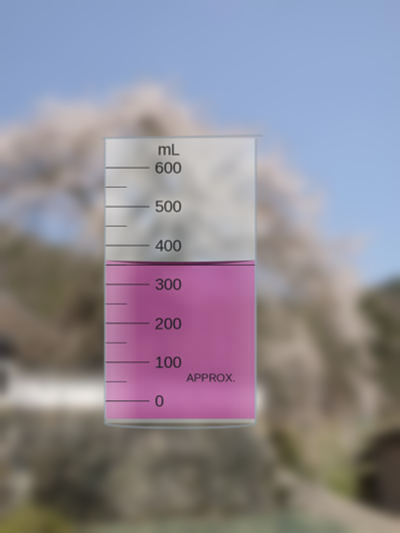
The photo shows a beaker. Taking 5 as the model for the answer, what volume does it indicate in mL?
350
